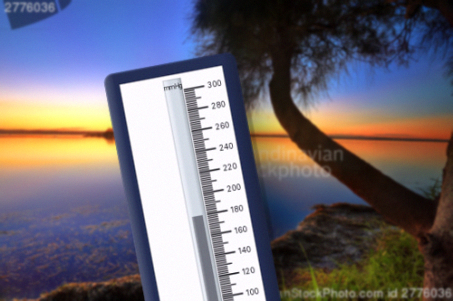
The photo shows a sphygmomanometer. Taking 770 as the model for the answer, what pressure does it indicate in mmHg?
180
